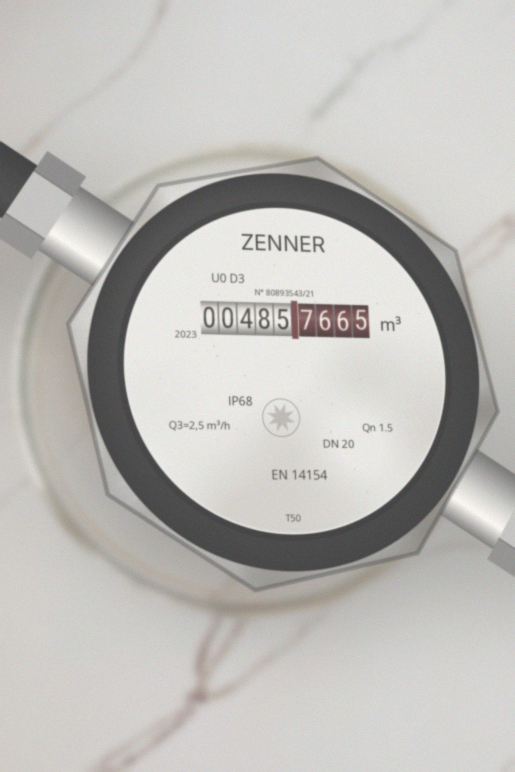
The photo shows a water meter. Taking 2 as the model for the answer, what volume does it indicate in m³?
485.7665
